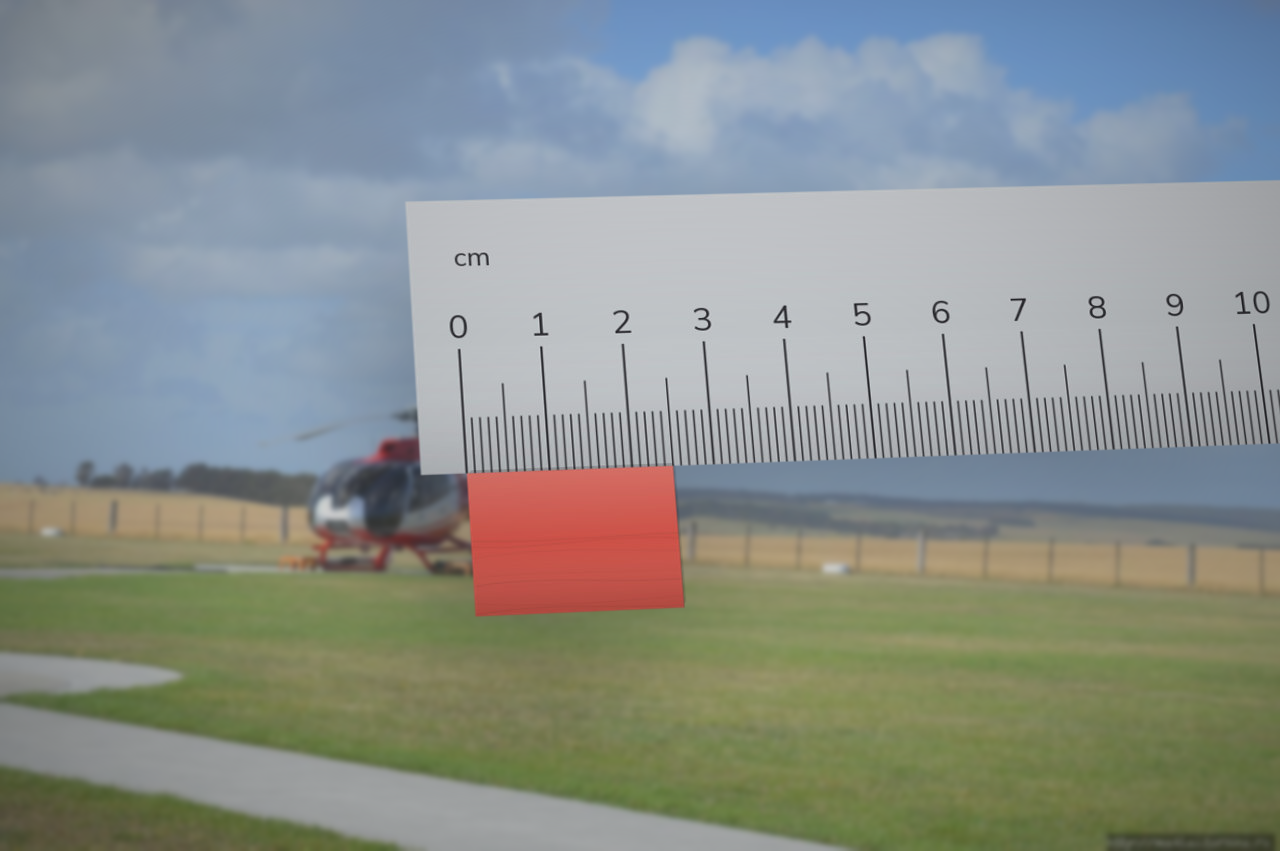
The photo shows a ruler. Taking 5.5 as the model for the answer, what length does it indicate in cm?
2.5
